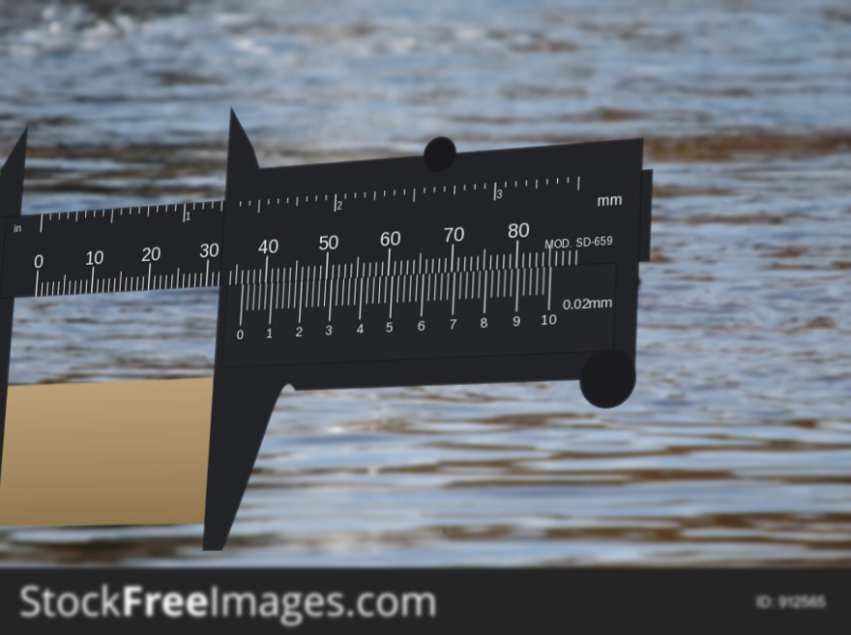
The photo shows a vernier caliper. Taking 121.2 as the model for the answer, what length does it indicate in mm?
36.2
